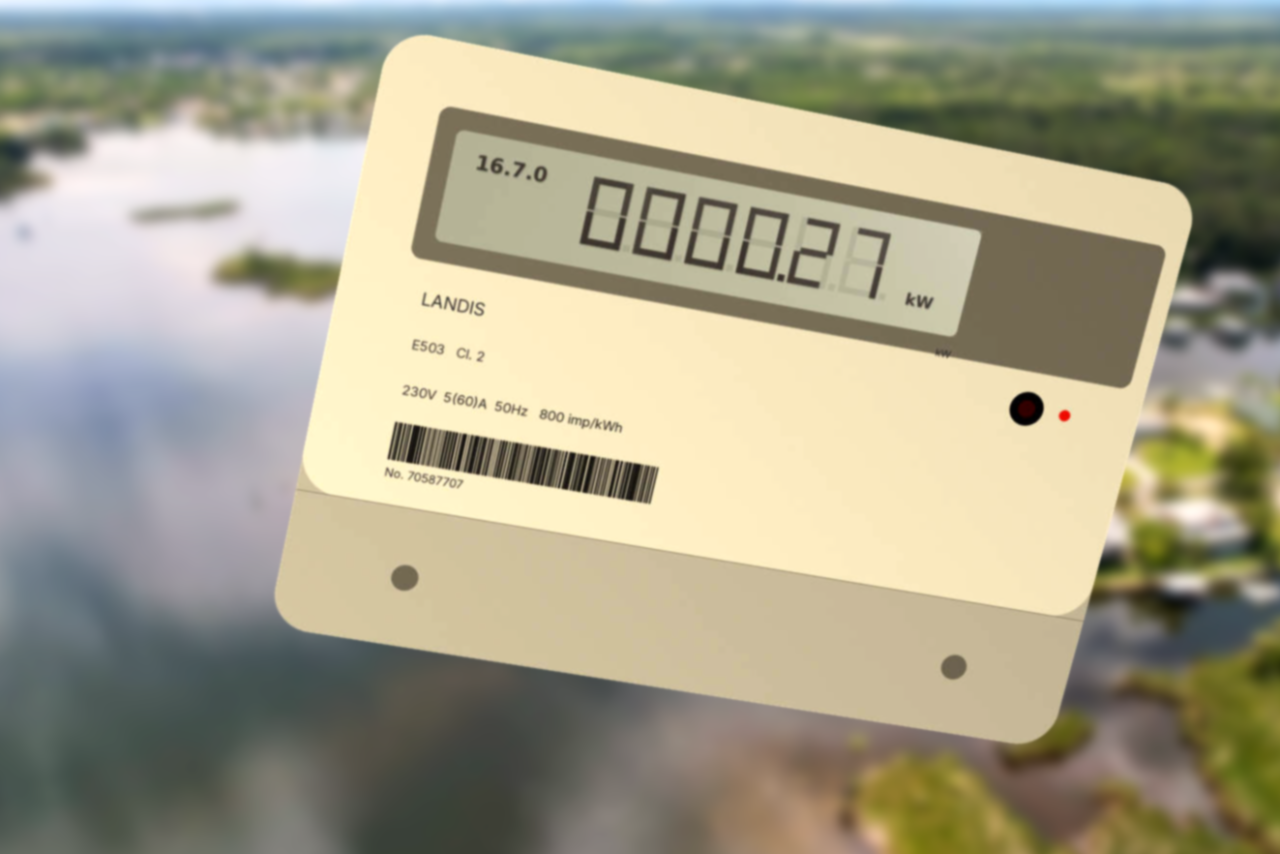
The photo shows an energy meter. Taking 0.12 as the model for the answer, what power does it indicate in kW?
0.27
